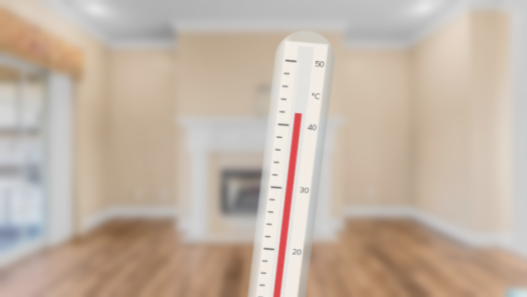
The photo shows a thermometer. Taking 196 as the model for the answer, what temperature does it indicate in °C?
42
